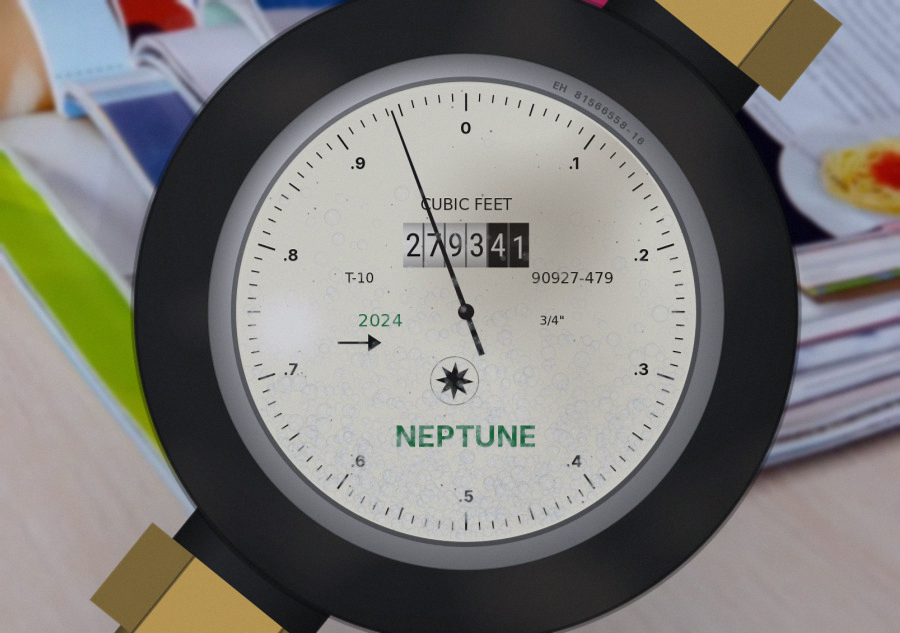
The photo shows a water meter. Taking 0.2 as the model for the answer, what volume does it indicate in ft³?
279340.94
